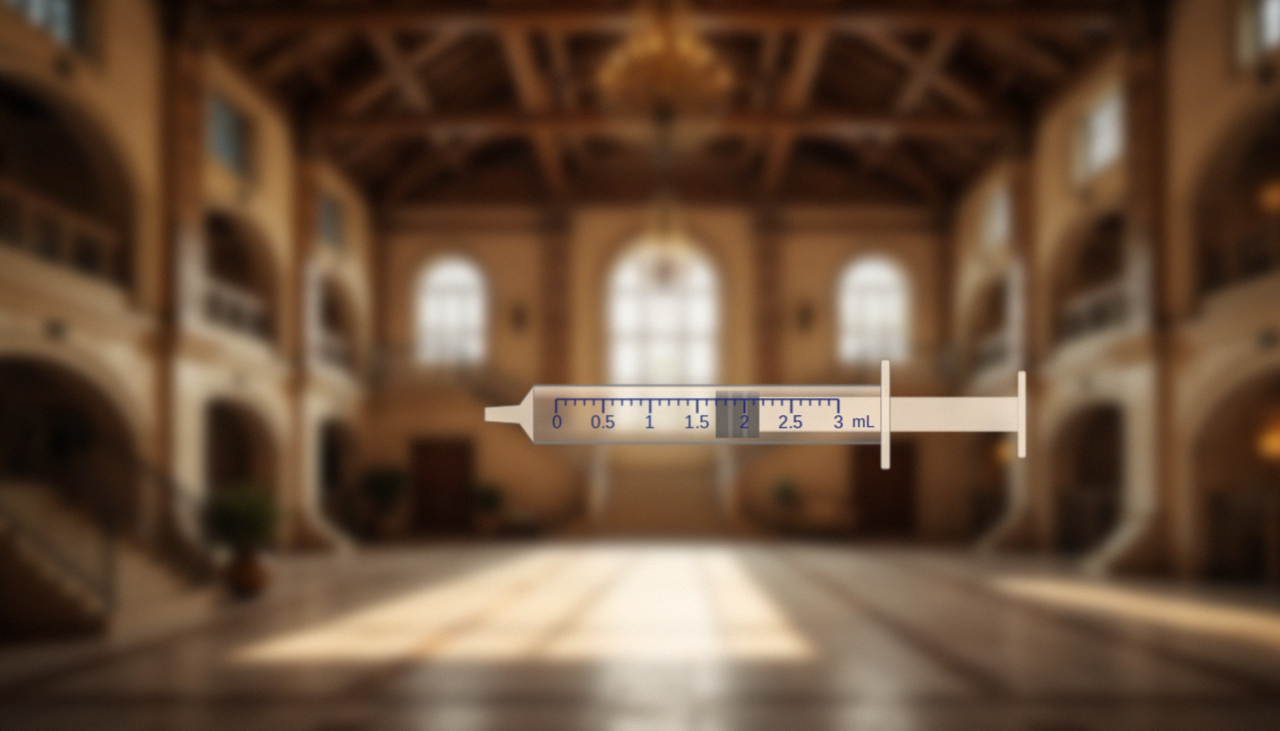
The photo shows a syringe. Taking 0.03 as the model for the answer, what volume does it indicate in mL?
1.7
